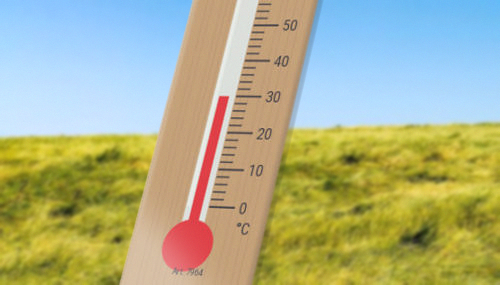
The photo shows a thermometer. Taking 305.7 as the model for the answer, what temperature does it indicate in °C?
30
